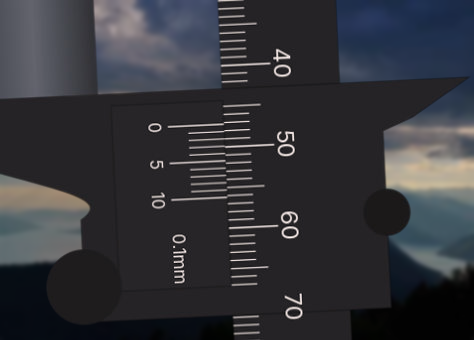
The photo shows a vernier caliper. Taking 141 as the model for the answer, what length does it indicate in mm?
47.2
